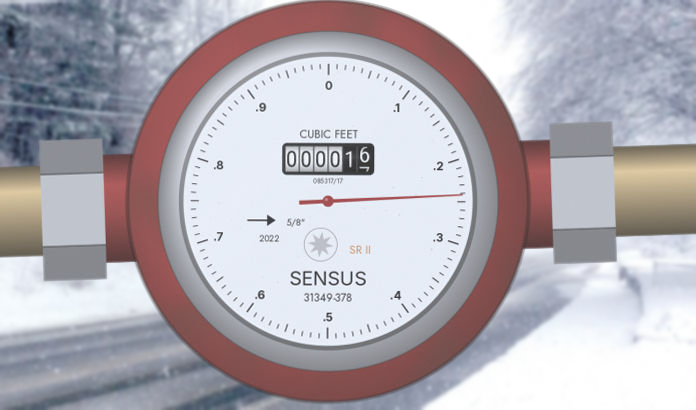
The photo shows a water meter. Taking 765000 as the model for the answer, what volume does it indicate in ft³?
16.24
